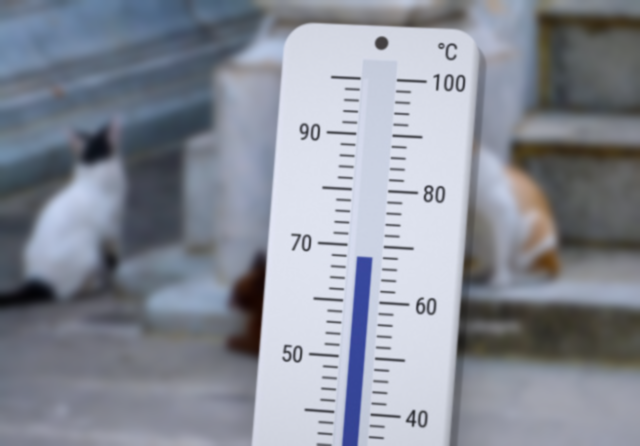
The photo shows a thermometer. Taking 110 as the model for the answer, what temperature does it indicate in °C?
68
